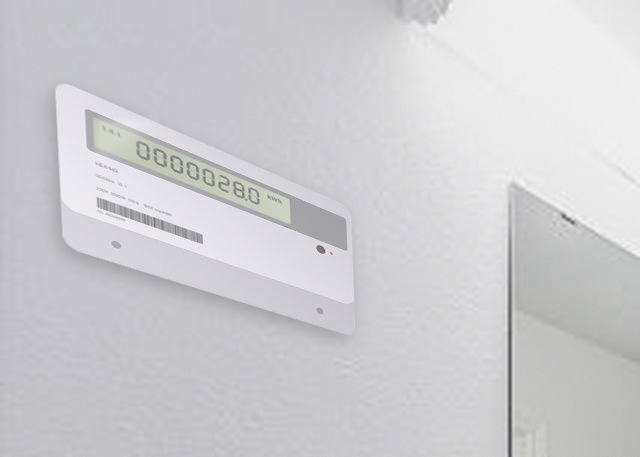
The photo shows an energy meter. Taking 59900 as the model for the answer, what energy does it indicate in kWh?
28.0
